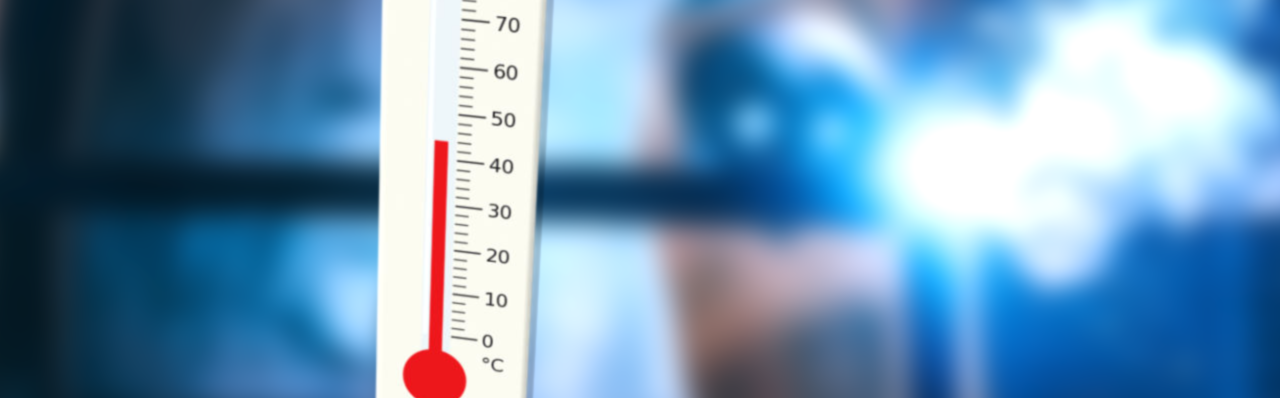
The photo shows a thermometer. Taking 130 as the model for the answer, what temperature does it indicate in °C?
44
